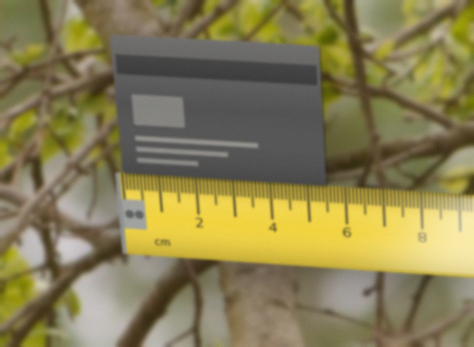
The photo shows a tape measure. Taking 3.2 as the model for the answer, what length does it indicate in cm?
5.5
